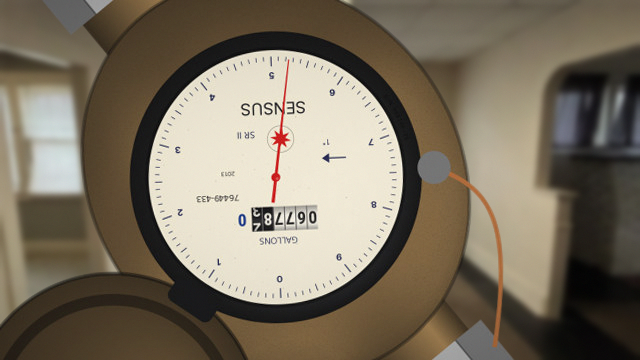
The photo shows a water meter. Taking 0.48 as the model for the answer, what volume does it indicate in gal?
677825.2
